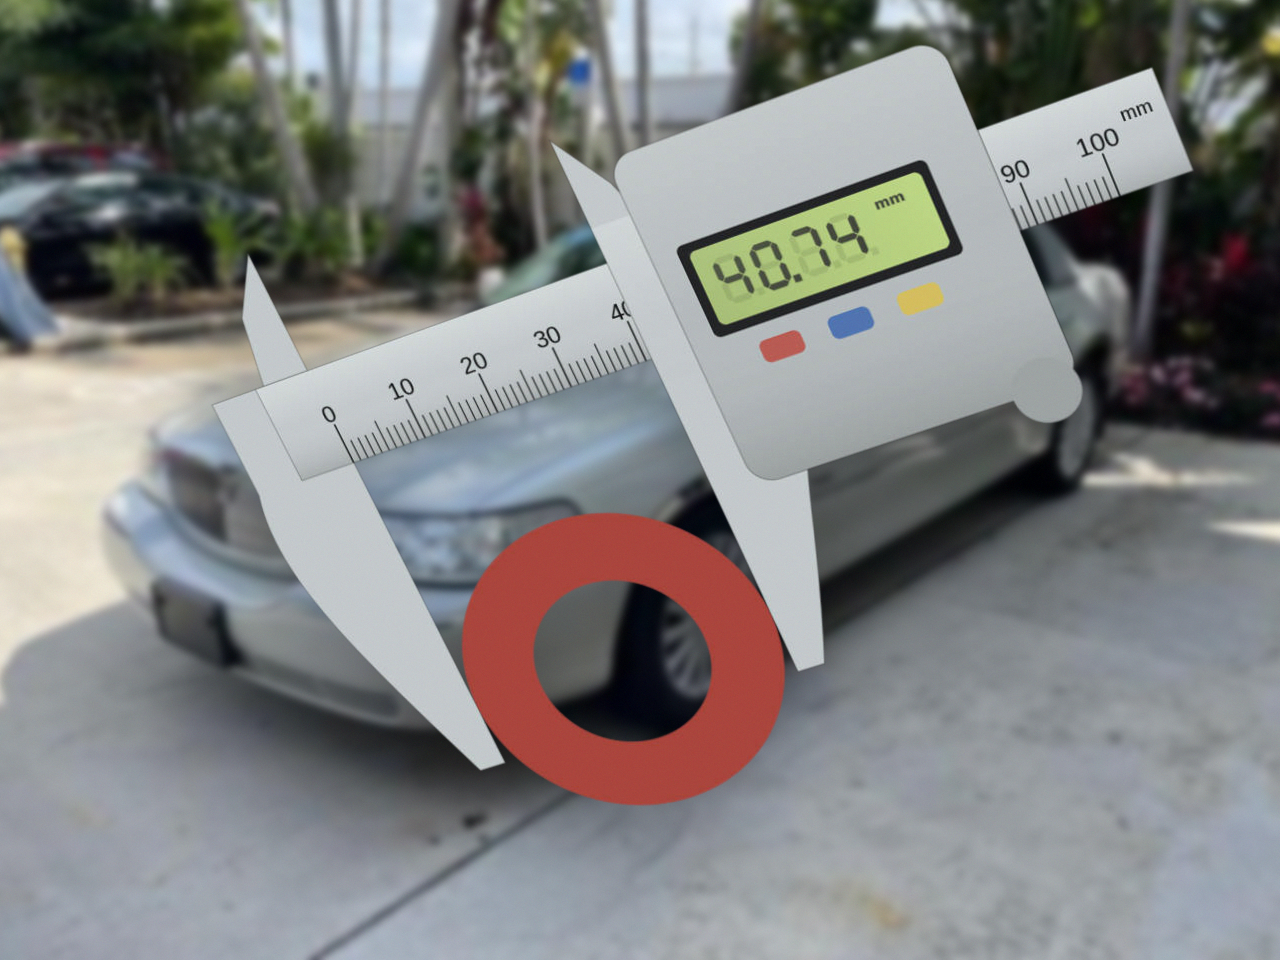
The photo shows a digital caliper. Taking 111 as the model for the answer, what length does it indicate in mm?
40.74
